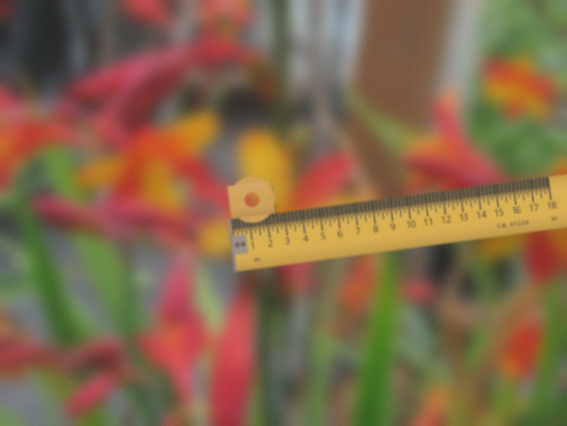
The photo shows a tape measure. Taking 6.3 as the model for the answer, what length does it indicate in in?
2.5
